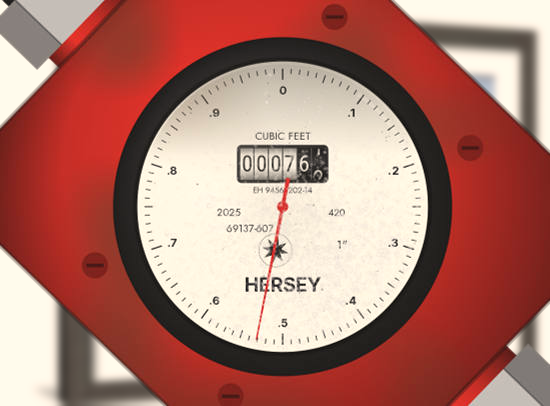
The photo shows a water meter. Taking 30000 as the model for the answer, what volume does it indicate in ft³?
761.53
